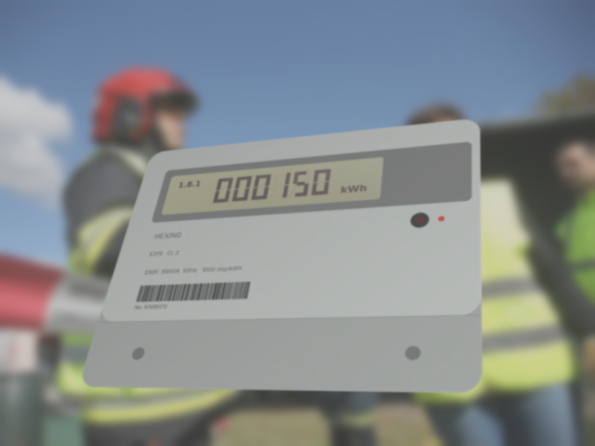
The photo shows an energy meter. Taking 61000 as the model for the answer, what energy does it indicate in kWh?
150
